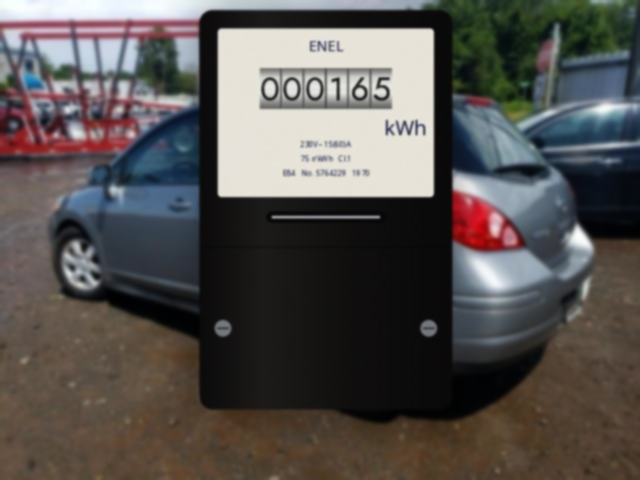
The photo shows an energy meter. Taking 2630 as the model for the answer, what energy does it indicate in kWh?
165
